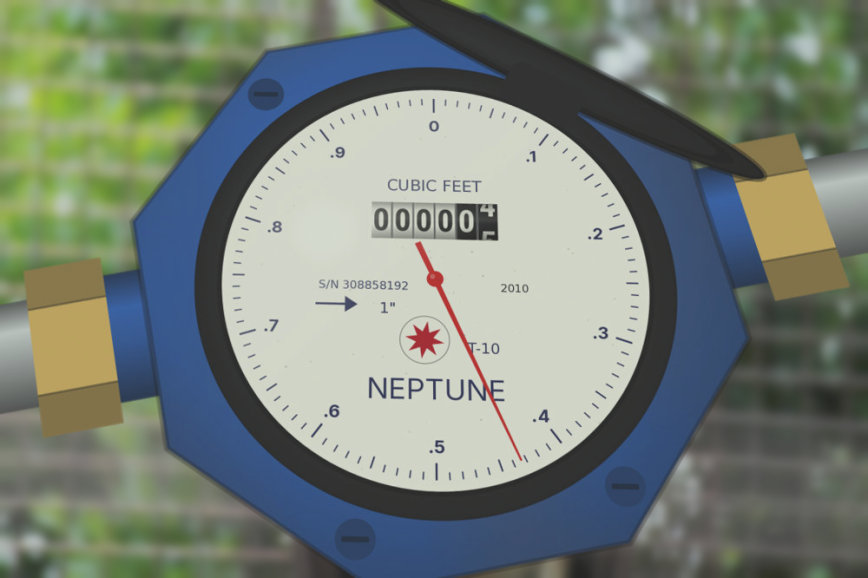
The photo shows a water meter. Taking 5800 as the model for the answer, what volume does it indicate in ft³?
4.43
